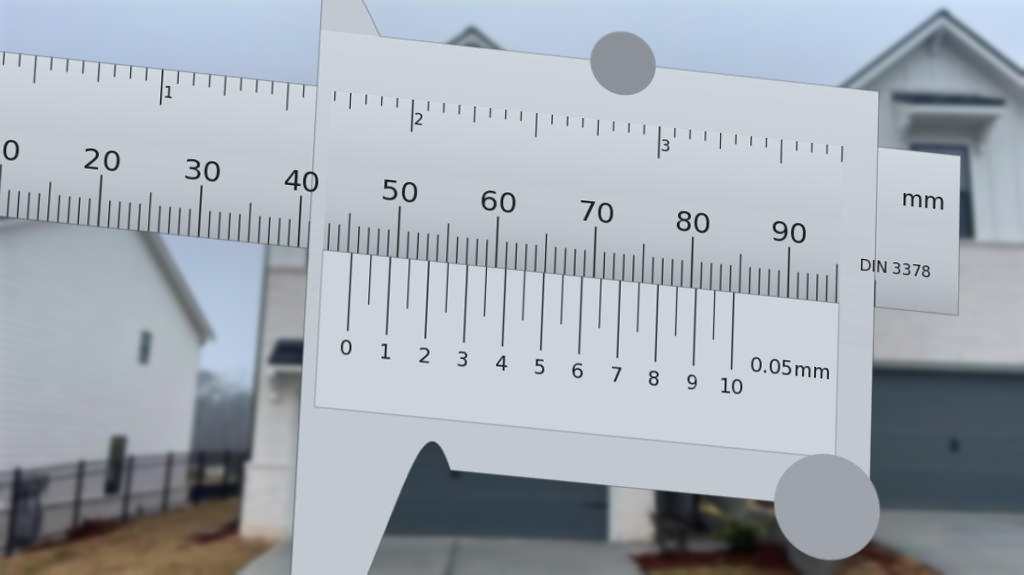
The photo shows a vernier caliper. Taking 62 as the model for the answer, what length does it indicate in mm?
45.4
